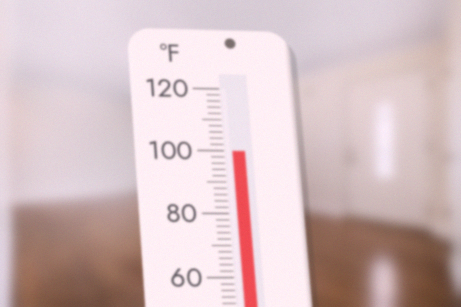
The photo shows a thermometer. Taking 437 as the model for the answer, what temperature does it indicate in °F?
100
